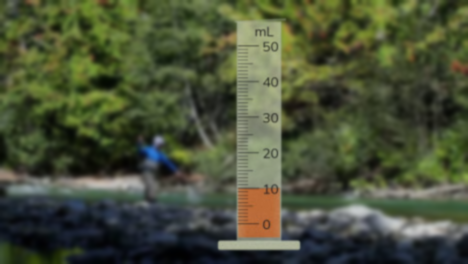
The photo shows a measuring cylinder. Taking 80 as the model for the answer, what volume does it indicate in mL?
10
